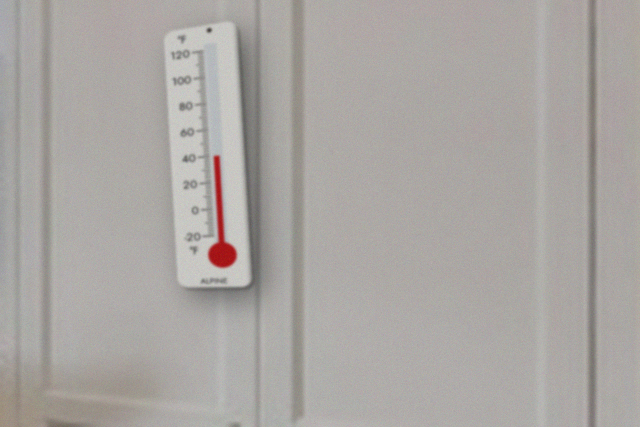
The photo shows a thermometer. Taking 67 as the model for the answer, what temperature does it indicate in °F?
40
